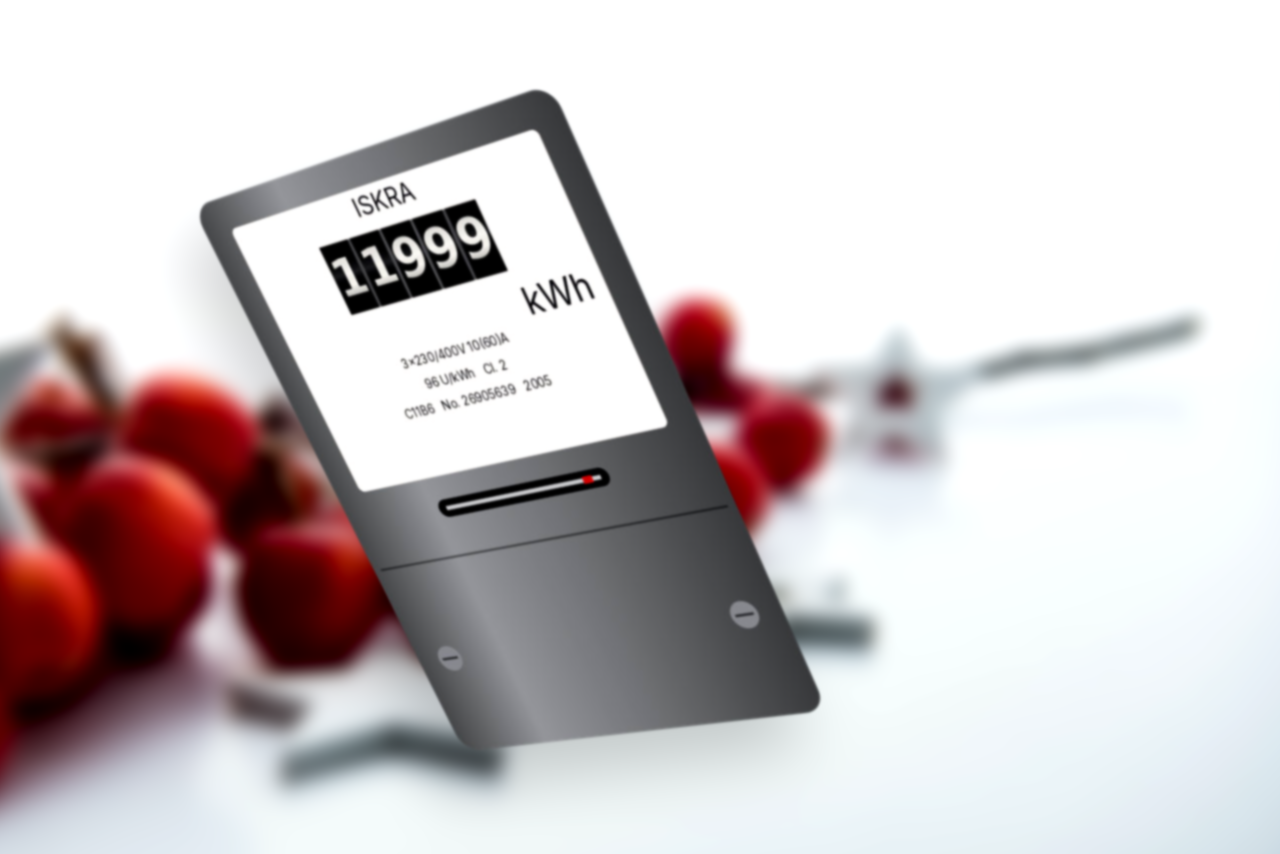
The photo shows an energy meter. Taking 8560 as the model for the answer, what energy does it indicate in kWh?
11999
